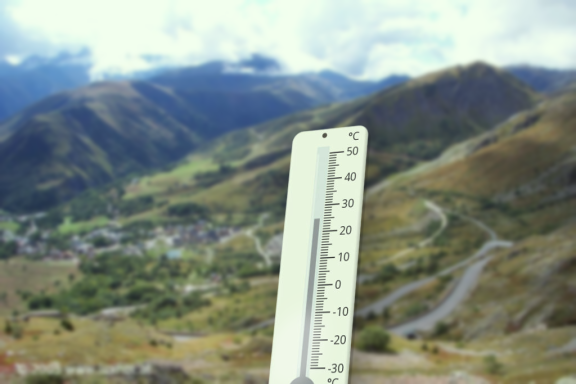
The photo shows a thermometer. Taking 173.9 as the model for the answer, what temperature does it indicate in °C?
25
